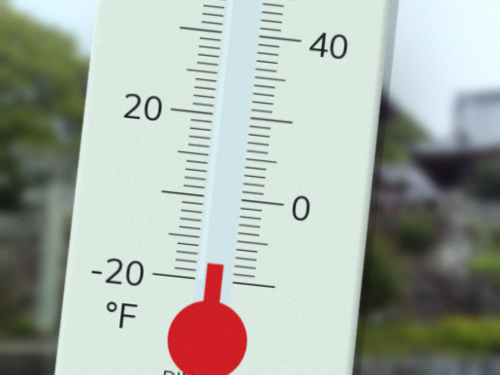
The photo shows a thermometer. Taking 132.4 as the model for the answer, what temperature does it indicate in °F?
-16
